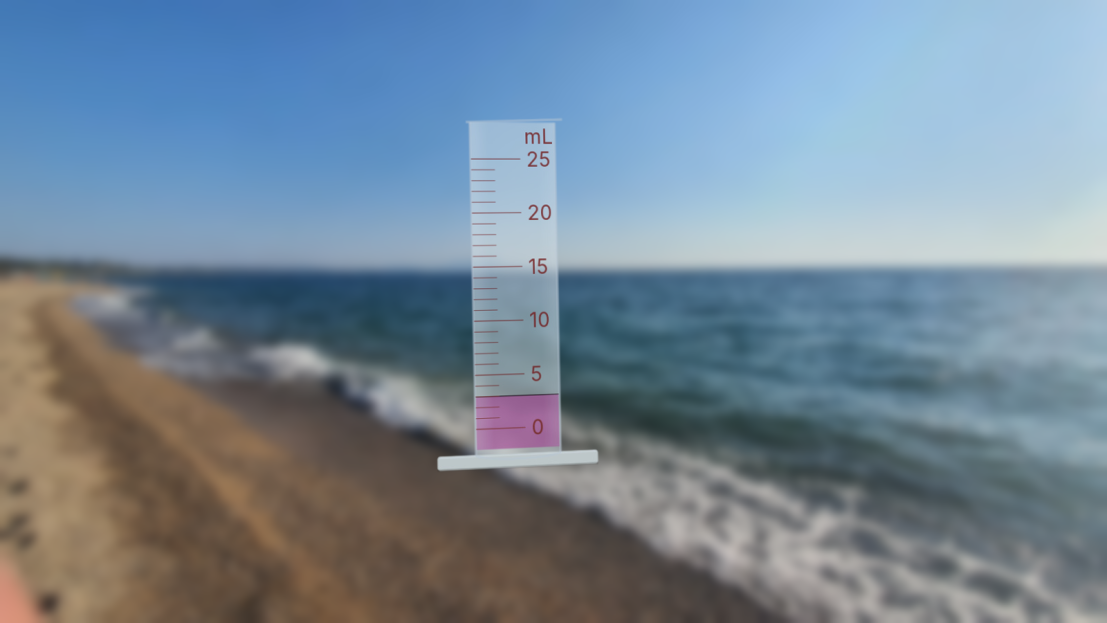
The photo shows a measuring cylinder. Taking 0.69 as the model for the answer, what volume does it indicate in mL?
3
